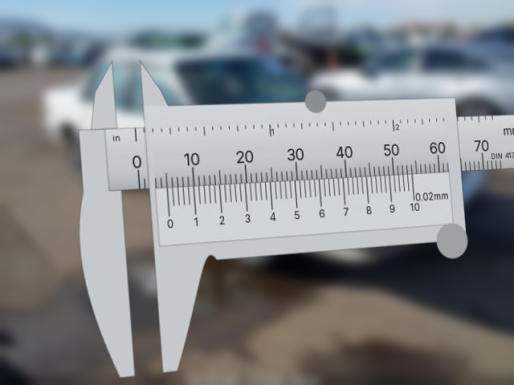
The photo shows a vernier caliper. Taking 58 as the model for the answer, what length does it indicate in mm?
5.0
